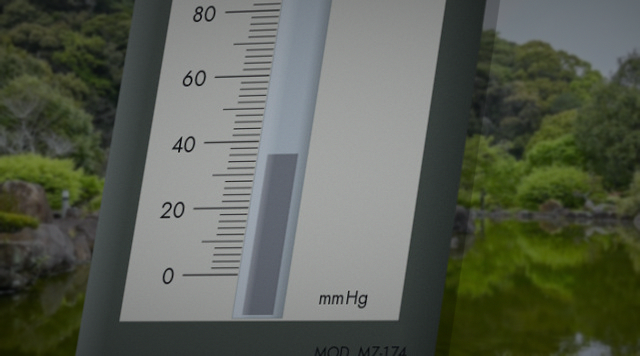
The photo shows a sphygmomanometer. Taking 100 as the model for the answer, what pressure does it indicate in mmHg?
36
